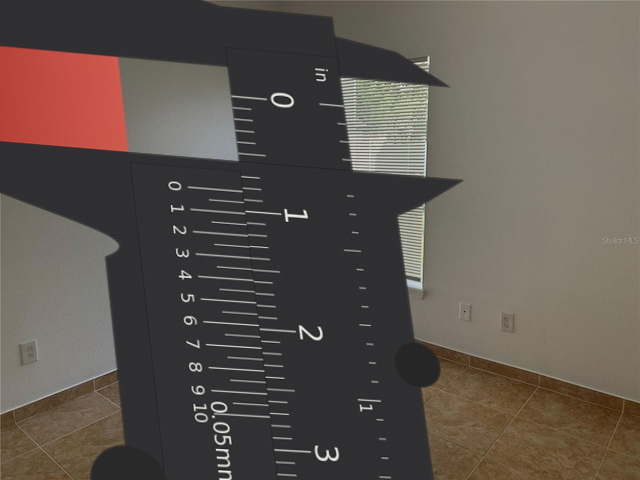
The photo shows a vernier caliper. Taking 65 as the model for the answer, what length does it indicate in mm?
8.3
